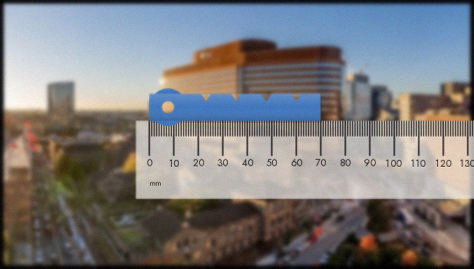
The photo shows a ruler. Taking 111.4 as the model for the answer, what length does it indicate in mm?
70
